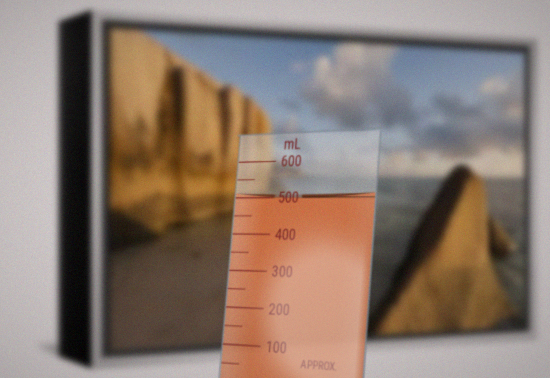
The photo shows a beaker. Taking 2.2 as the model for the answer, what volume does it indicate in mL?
500
